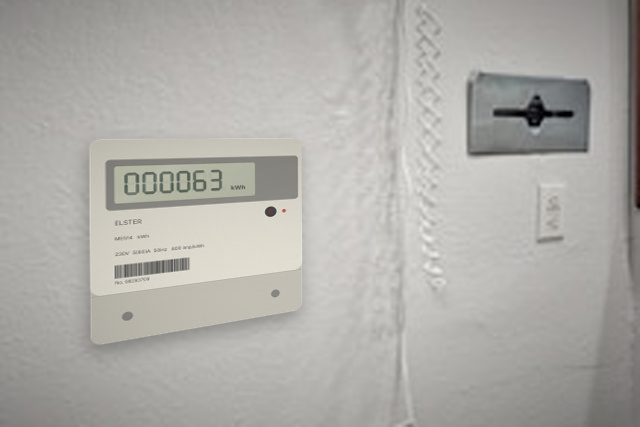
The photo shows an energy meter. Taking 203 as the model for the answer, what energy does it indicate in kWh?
63
